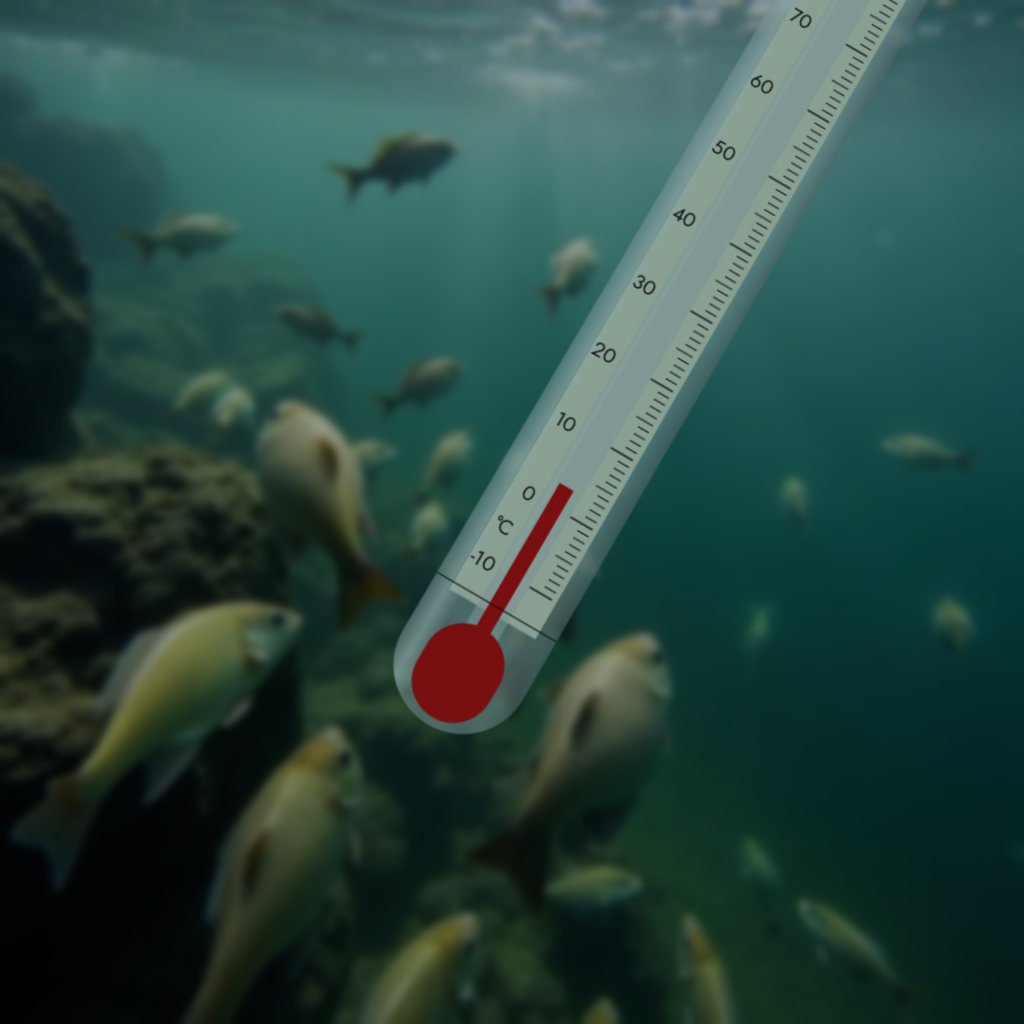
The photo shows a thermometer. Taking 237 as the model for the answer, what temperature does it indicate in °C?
3
